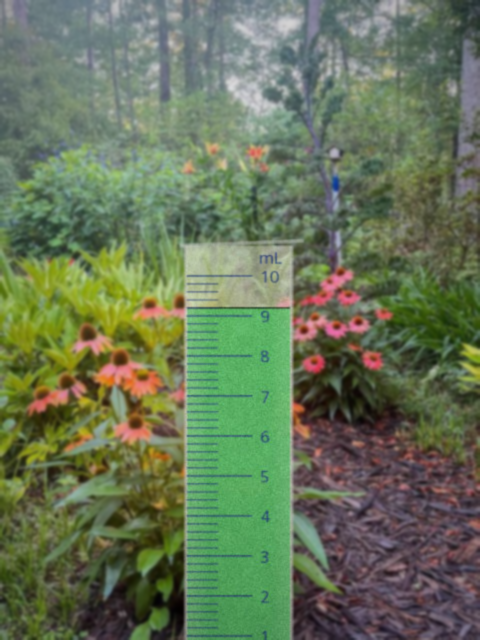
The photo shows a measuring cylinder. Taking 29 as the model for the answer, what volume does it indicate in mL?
9.2
